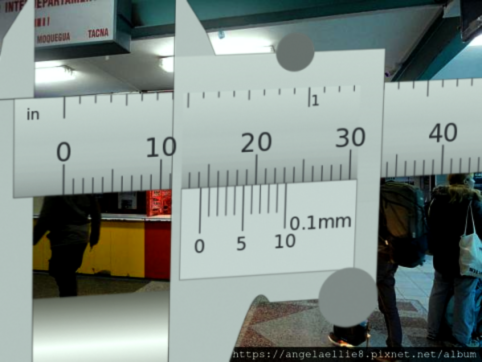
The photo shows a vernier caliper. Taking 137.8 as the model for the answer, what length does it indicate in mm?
14.2
